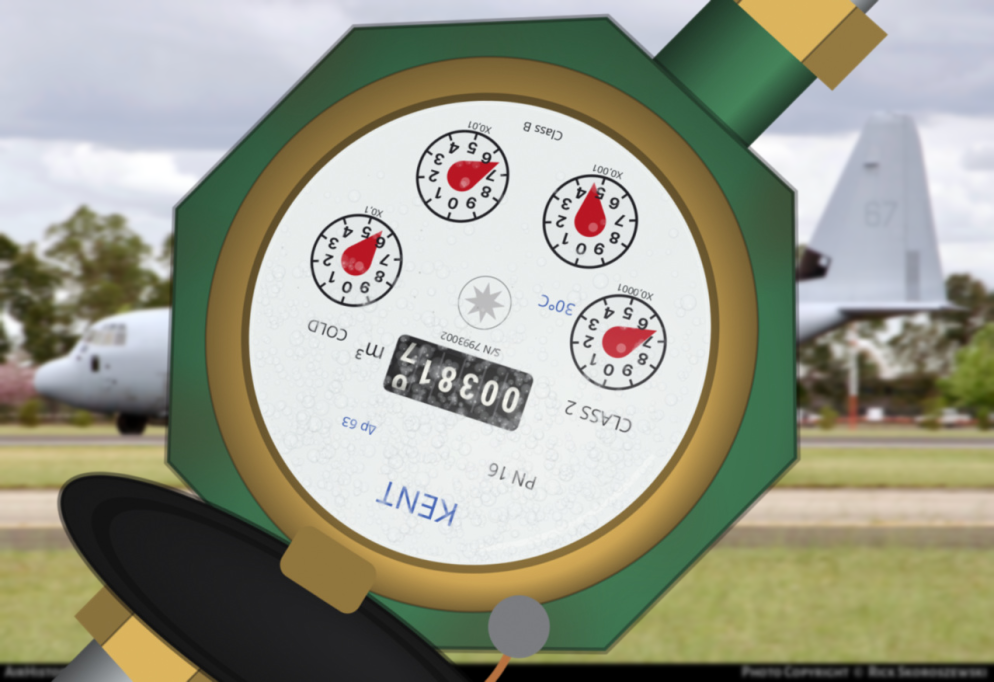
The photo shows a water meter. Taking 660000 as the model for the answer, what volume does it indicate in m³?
3816.5646
